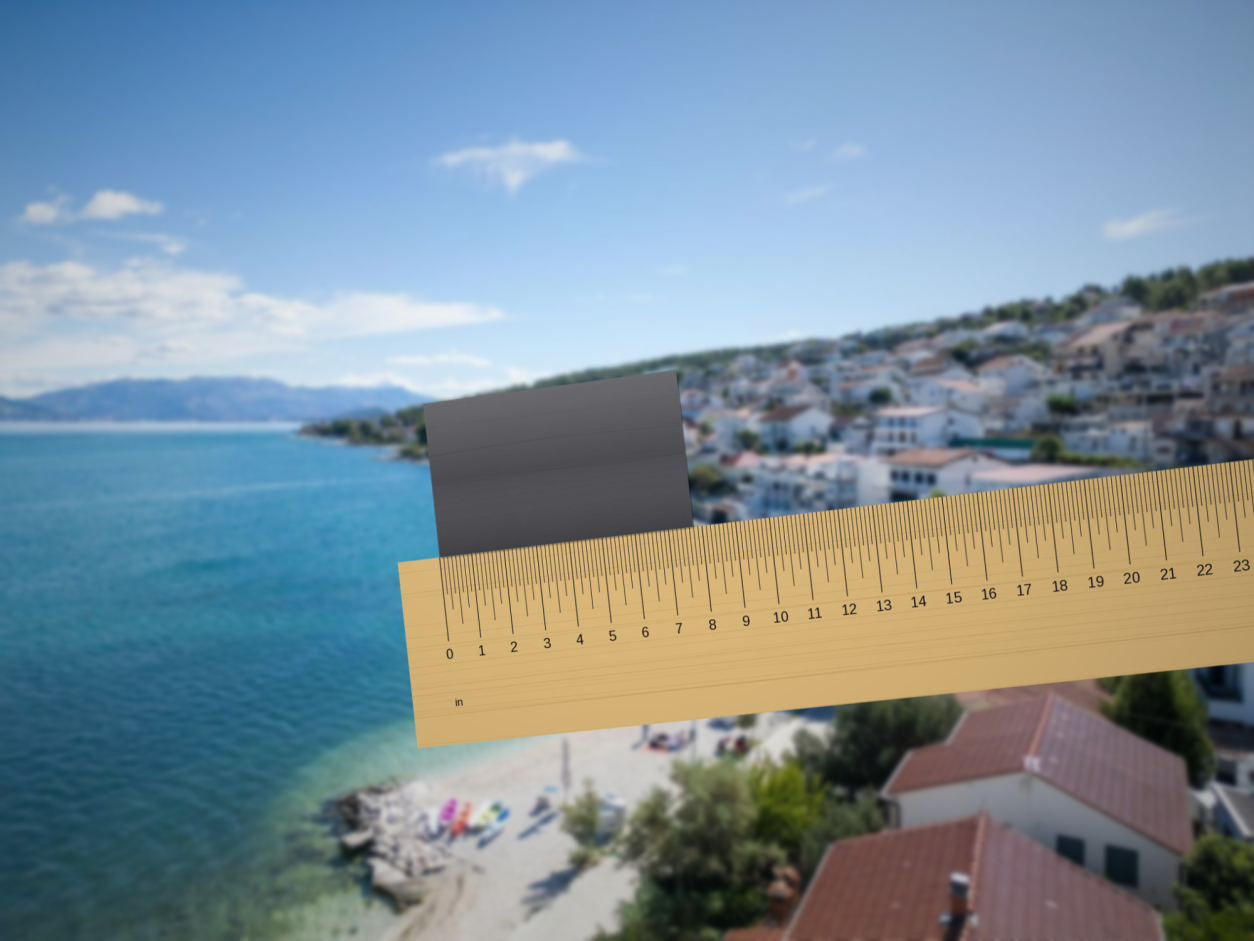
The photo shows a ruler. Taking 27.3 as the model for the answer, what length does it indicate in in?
7.75
